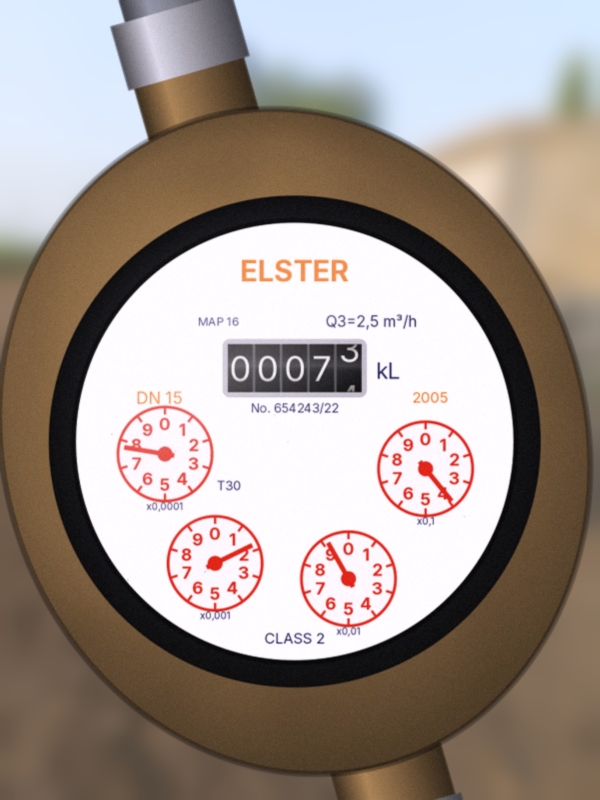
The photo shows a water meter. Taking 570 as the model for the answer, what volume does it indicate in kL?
73.3917
